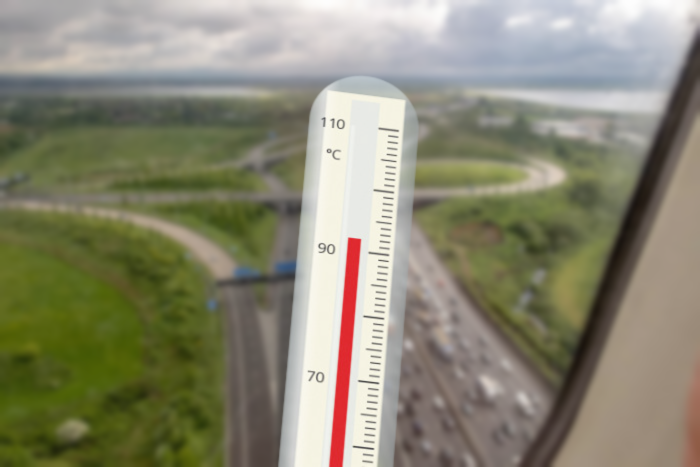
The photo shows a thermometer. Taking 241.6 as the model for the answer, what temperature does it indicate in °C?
92
